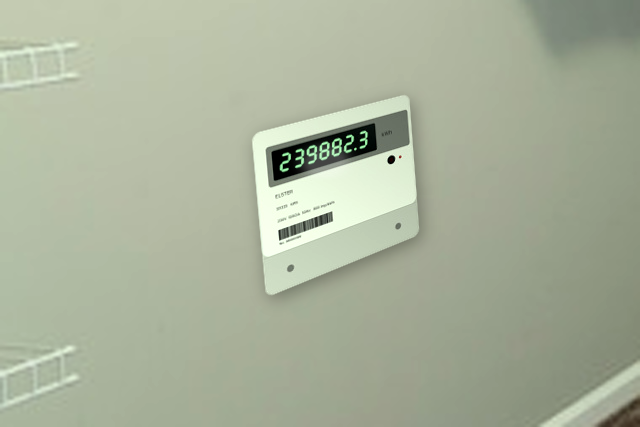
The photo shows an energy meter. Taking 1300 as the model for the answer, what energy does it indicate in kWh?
239882.3
